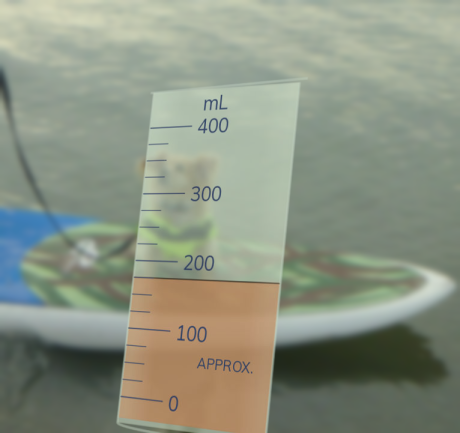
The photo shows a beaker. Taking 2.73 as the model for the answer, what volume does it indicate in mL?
175
